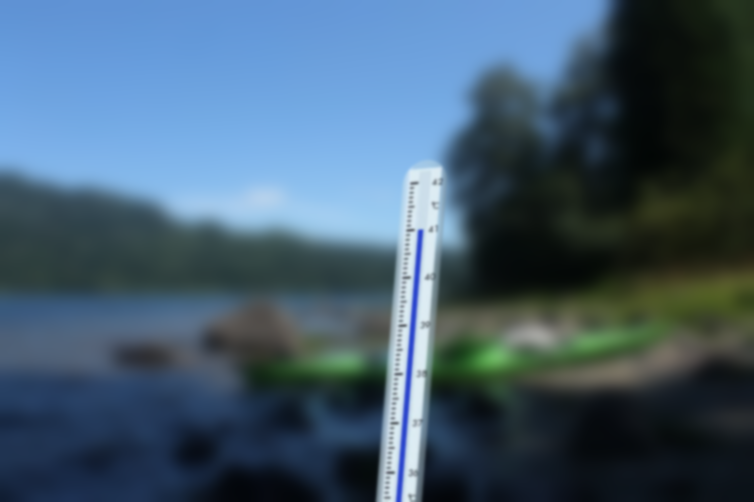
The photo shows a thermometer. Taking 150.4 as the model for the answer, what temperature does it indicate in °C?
41
